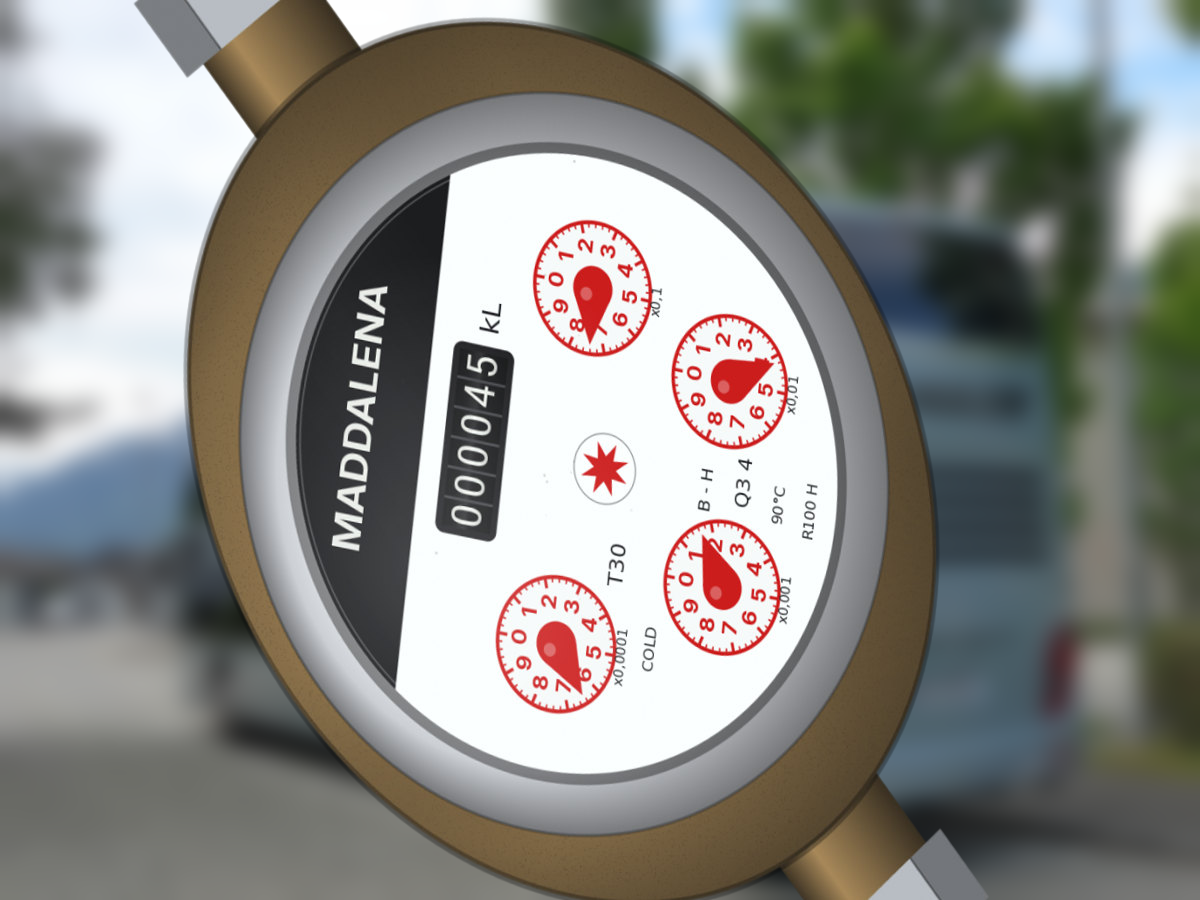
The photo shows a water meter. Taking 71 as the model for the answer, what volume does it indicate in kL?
45.7416
